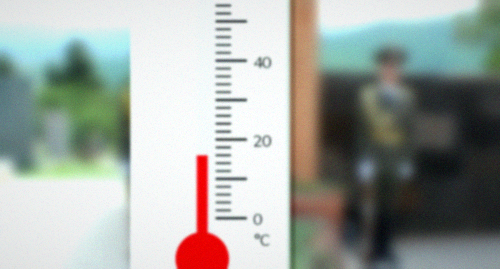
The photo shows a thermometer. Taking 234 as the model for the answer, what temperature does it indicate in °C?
16
